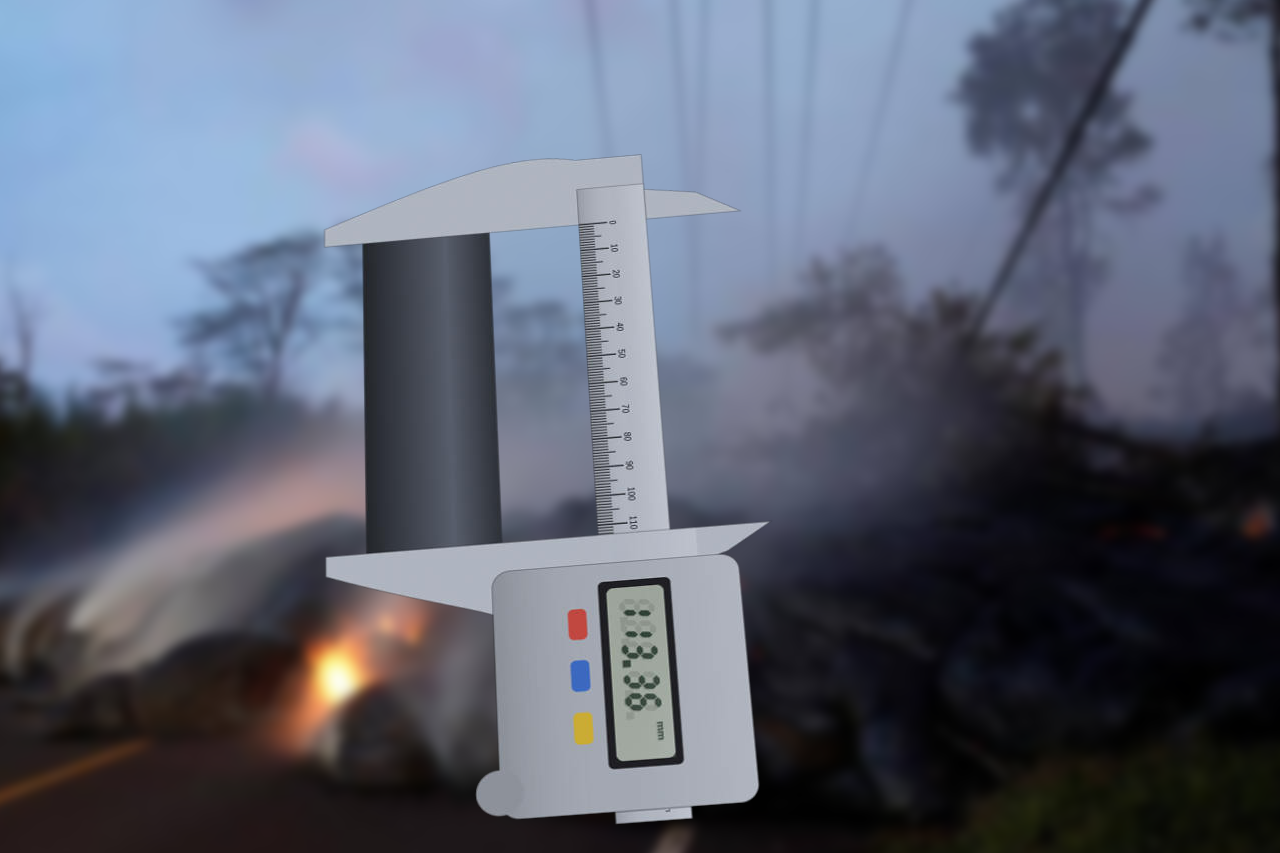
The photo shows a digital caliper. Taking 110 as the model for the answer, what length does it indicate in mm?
113.36
